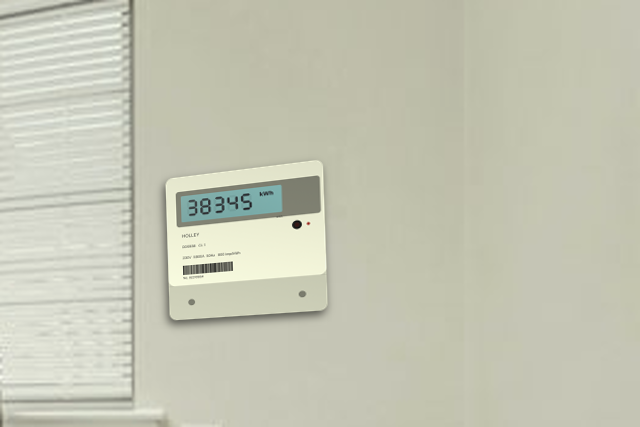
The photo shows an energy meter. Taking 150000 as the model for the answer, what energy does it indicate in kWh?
38345
